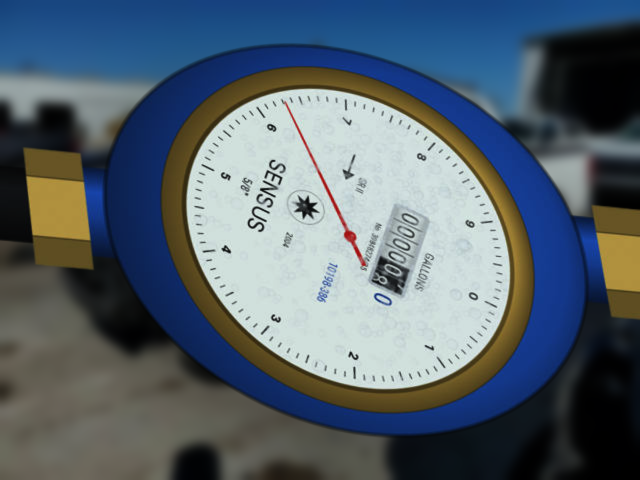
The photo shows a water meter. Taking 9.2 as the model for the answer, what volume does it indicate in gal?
76.3
